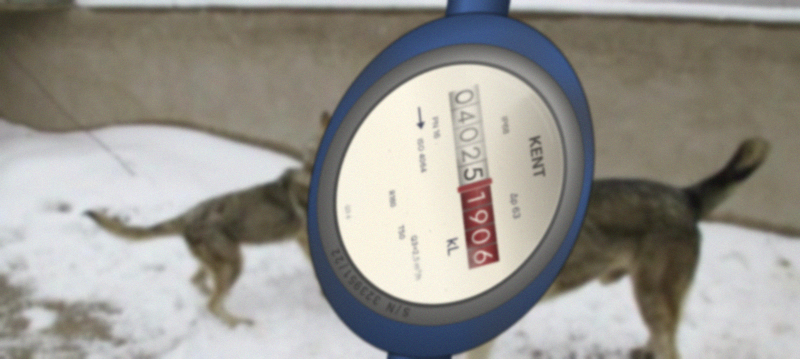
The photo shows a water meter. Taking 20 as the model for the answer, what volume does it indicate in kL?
4025.1906
